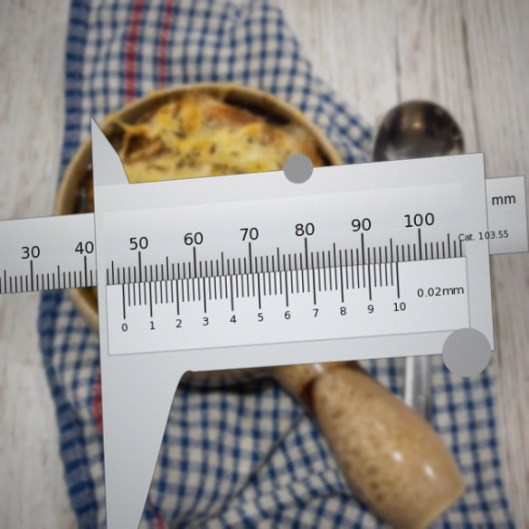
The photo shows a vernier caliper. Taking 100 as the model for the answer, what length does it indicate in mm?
46.8
